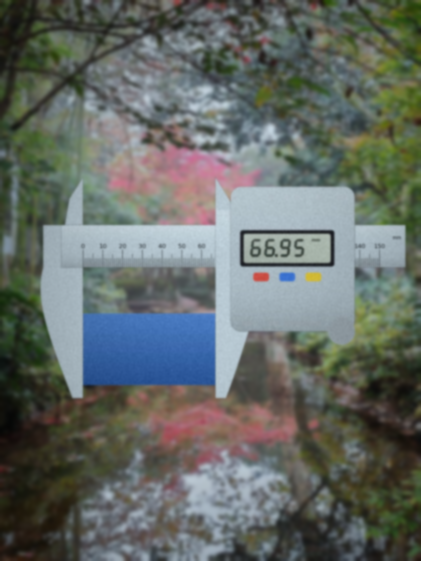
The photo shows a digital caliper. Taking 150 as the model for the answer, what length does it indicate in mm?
66.95
